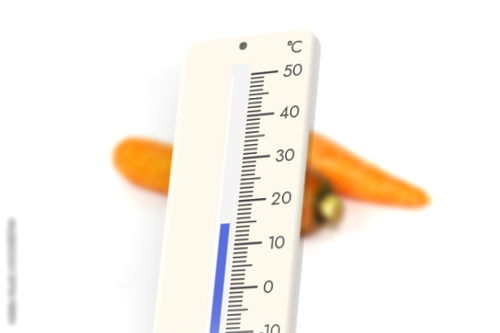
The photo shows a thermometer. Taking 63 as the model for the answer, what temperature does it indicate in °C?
15
